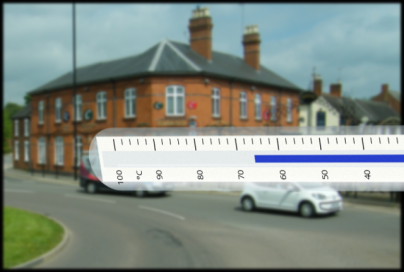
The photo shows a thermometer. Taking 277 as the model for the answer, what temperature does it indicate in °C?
66
